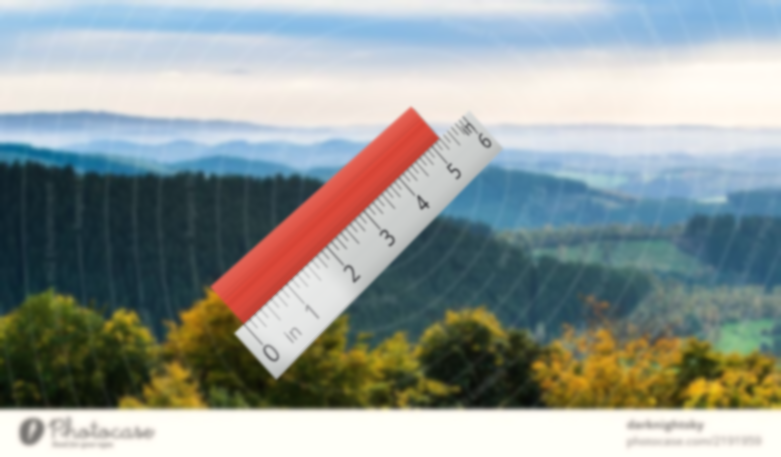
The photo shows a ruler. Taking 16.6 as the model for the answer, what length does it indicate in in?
5.25
